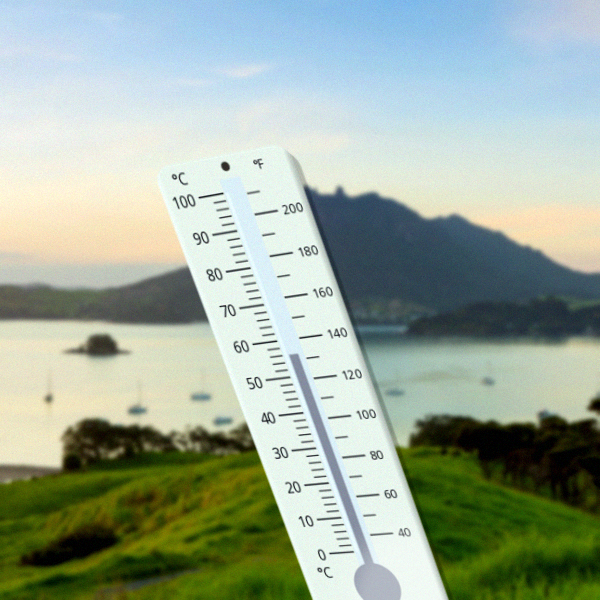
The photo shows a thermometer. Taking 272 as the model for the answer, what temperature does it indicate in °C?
56
